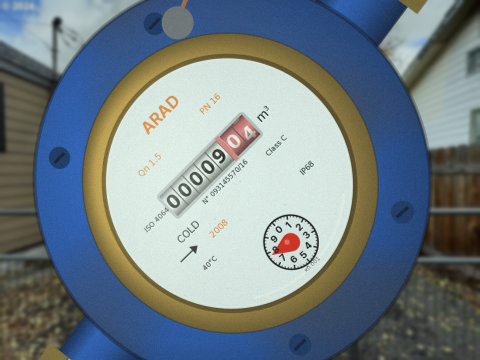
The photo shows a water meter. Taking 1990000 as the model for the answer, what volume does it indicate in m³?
9.037
